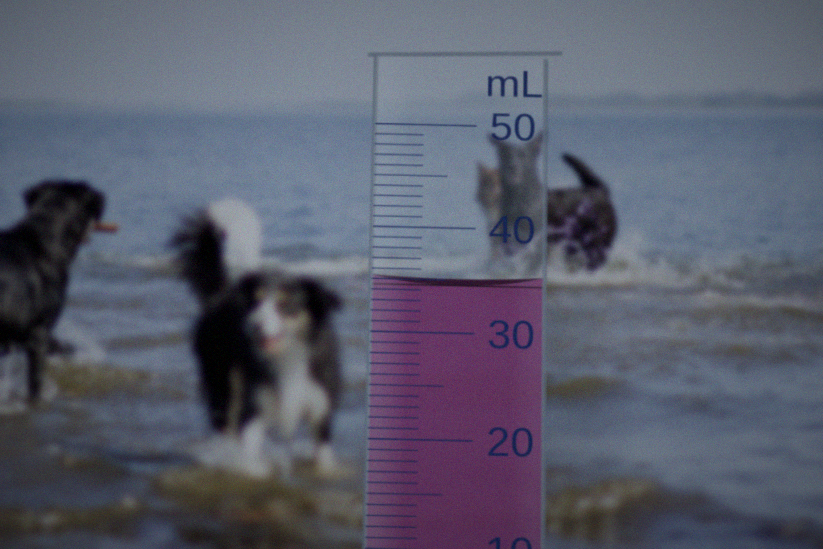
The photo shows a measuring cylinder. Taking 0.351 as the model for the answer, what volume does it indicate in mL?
34.5
